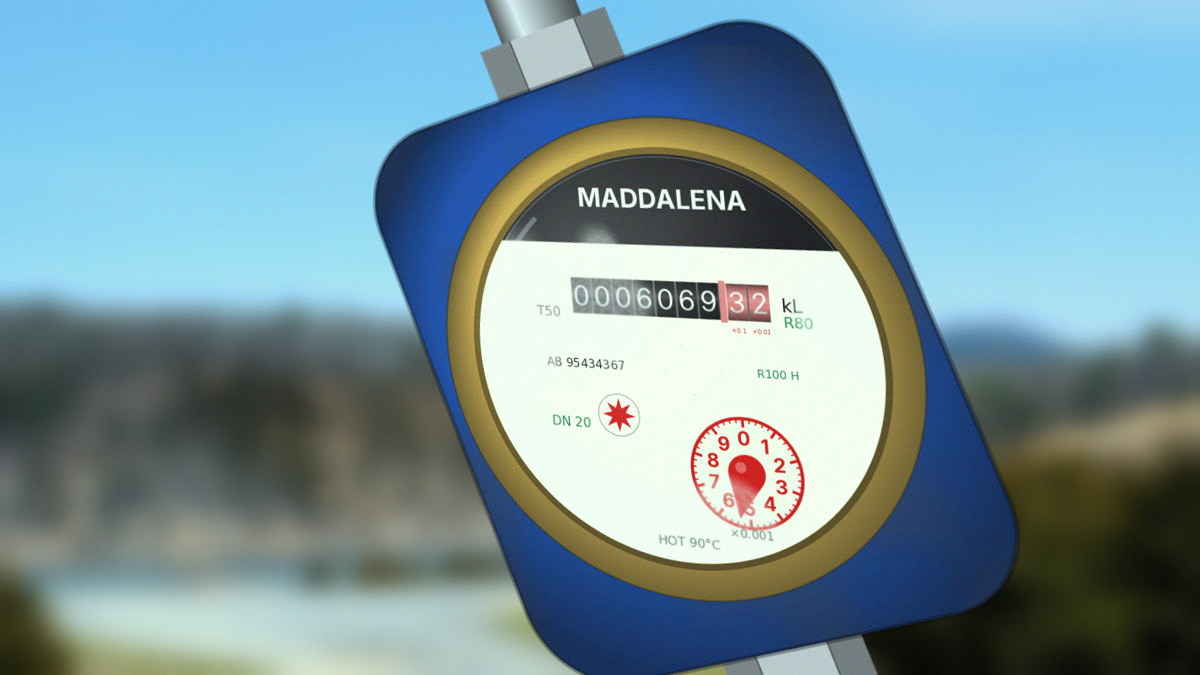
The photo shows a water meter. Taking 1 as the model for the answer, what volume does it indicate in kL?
6069.325
